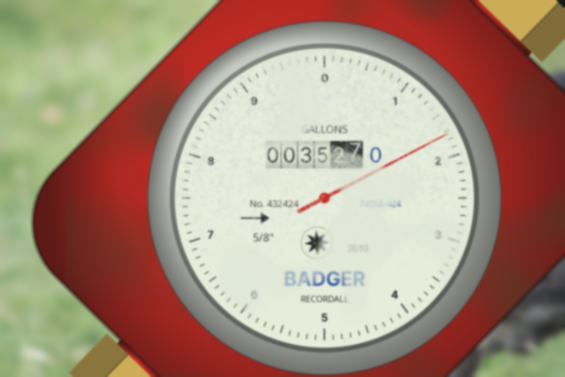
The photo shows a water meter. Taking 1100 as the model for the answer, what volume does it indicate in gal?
35271.7
